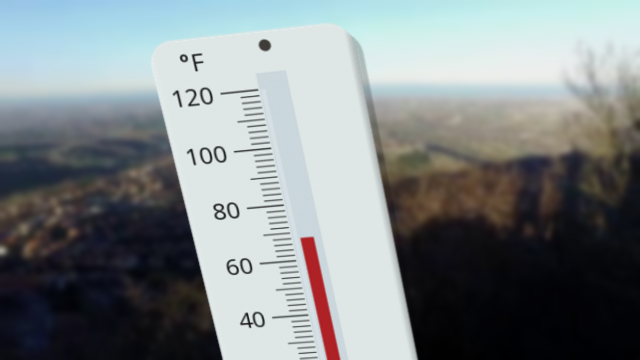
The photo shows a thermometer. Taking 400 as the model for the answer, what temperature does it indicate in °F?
68
